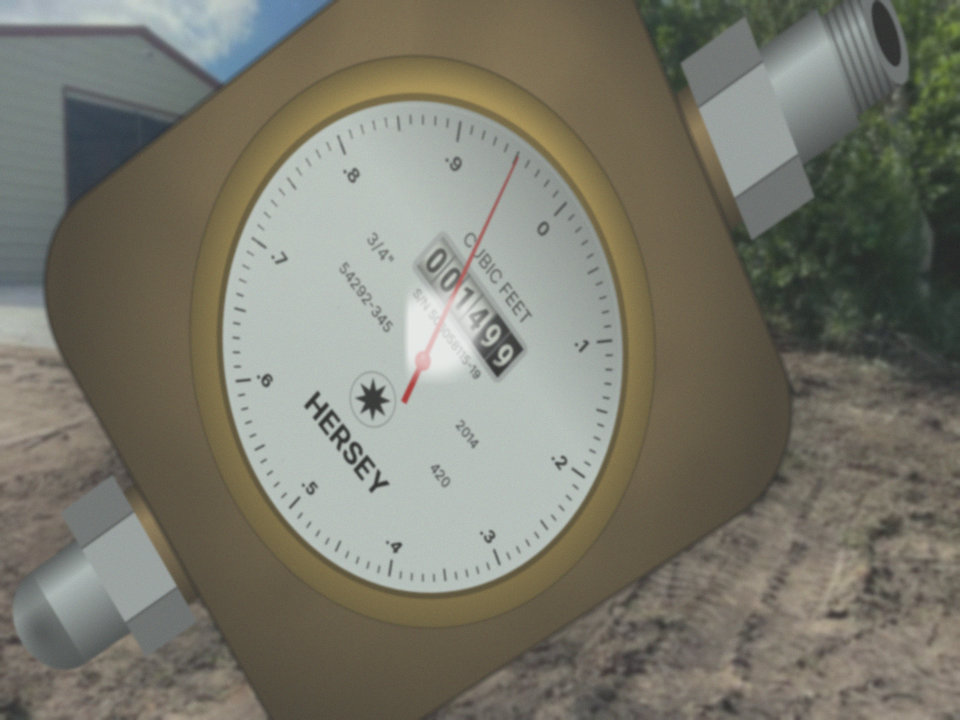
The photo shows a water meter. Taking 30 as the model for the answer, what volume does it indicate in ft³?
1498.95
